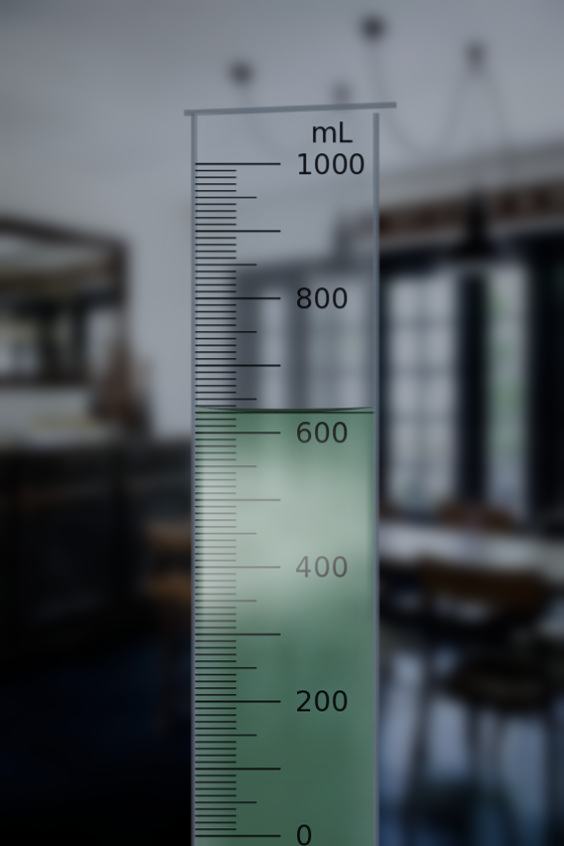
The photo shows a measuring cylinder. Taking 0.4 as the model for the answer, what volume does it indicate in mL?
630
